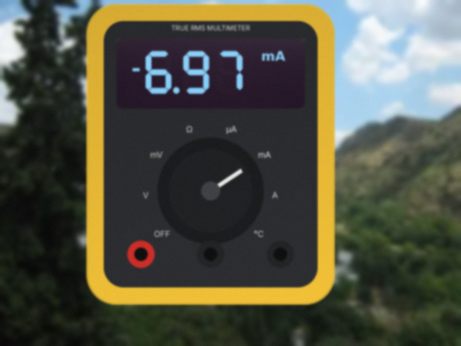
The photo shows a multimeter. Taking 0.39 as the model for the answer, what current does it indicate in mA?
-6.97
